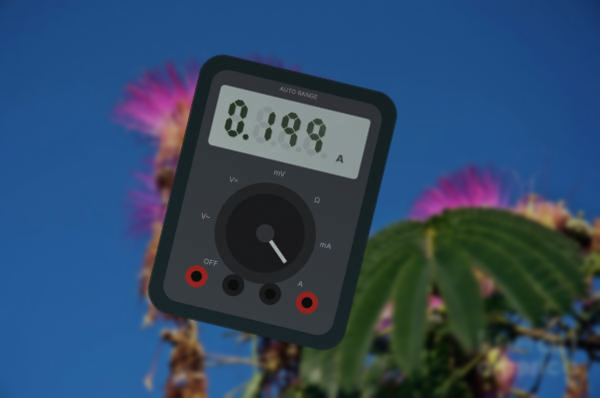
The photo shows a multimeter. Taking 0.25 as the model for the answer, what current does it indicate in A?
0.199
